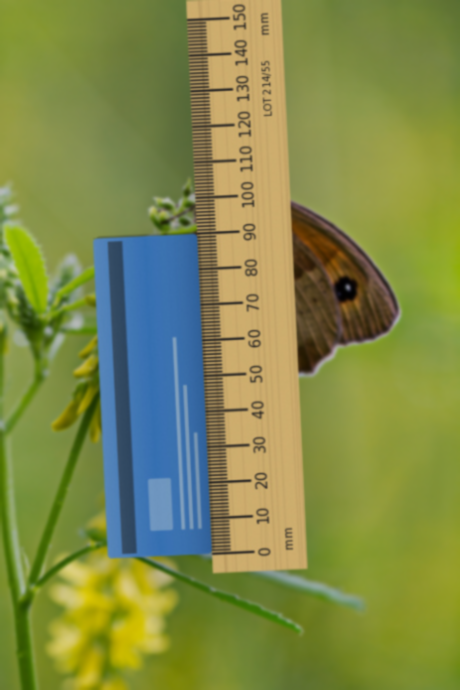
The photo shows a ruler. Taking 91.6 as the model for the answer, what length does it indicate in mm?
90
